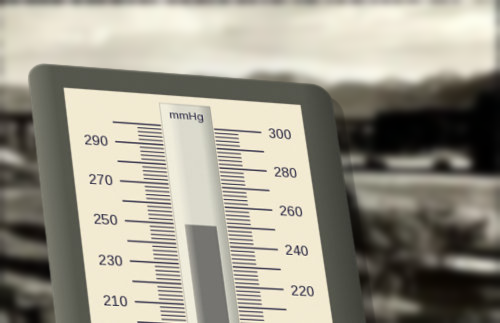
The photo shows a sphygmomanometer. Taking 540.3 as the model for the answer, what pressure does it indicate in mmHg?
250
